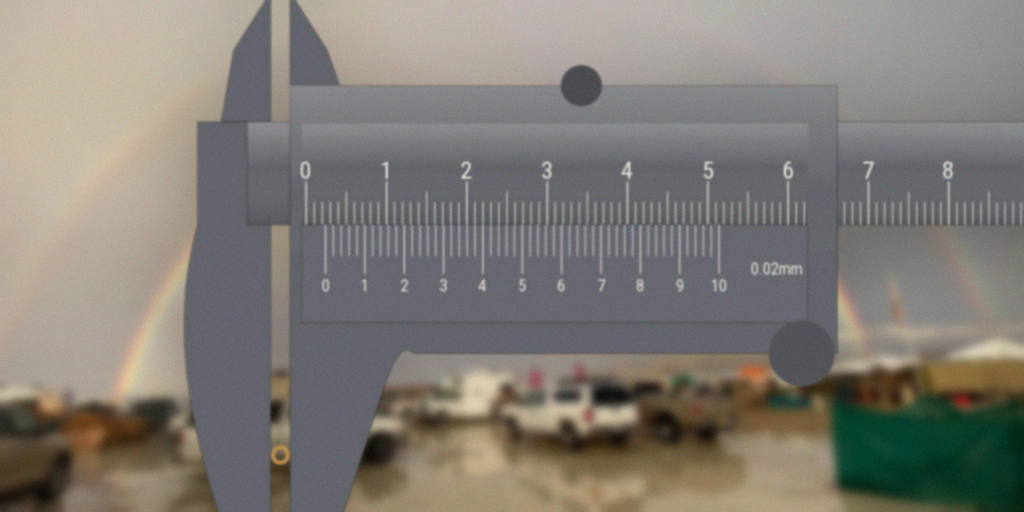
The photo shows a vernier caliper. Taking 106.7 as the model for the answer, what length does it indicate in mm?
2.4
